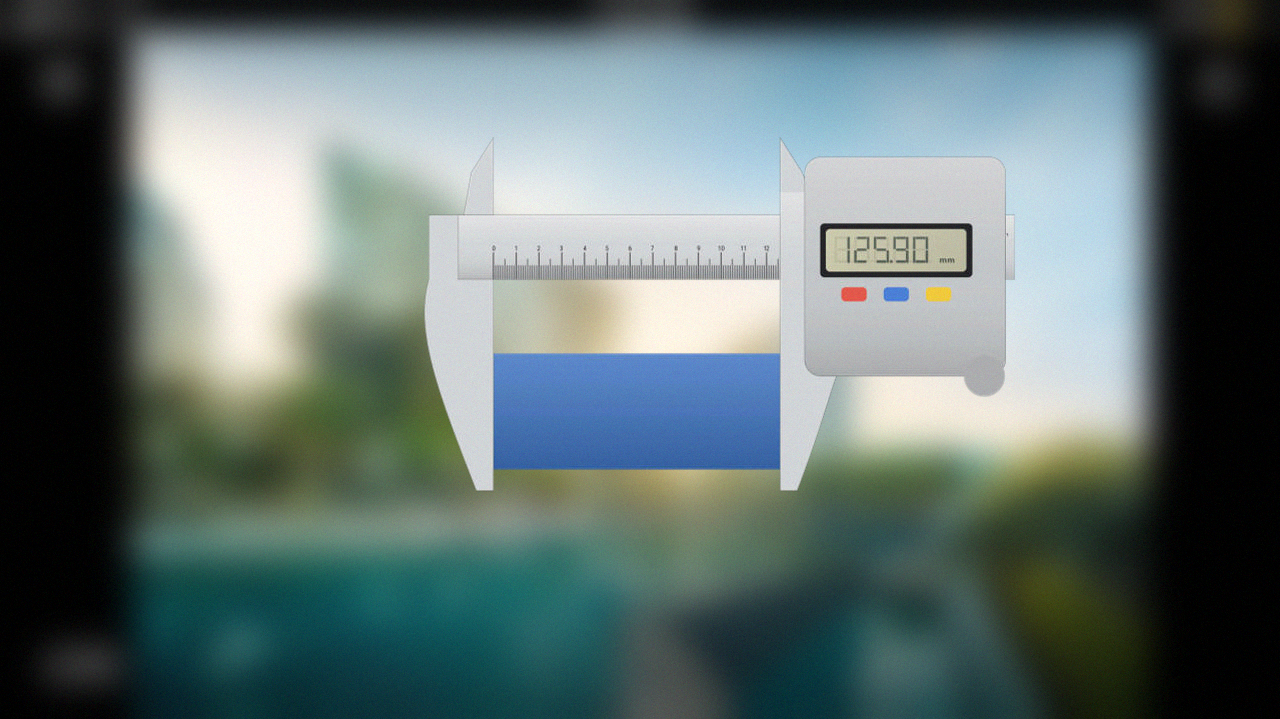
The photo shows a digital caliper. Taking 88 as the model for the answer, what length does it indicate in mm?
125.90
